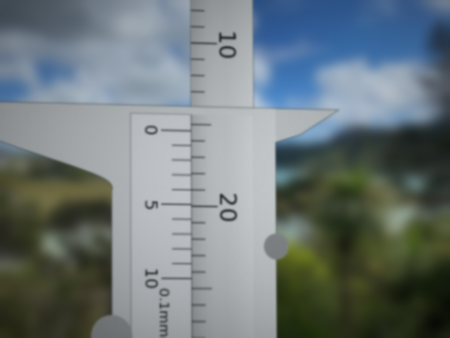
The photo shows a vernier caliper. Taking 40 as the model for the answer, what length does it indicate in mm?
15.4
